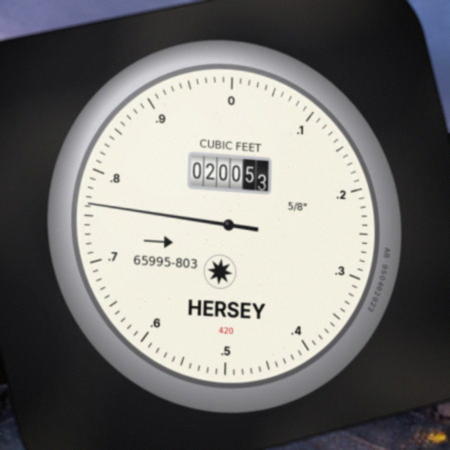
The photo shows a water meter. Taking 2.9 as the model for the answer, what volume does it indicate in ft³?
20052.76
